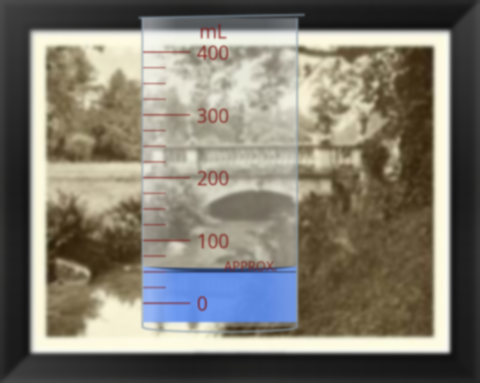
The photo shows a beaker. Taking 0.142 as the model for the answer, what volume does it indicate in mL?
50
